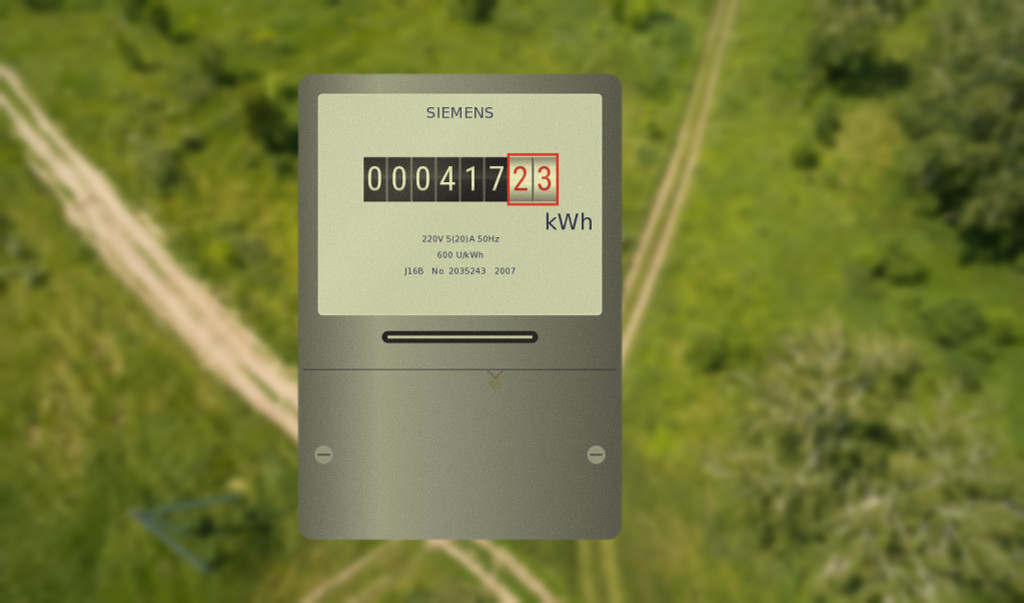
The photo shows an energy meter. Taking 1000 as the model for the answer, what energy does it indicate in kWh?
417.23
